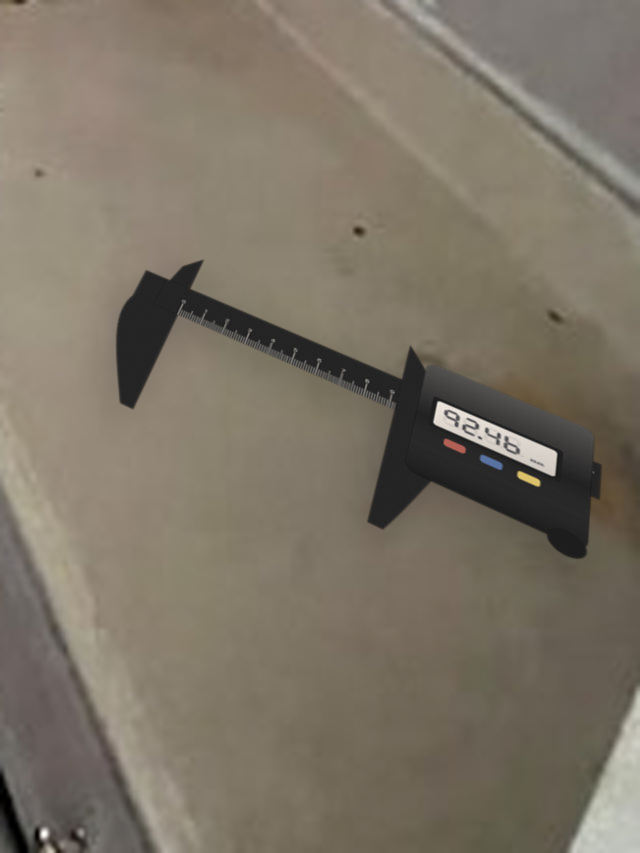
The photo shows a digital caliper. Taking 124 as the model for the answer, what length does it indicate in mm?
92.46
